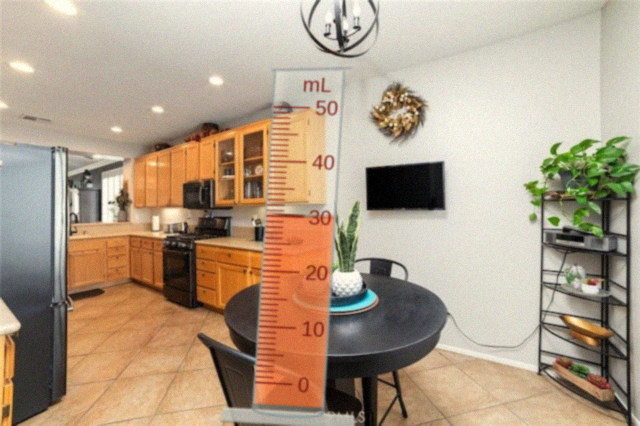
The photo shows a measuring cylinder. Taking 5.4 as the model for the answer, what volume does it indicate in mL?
30
